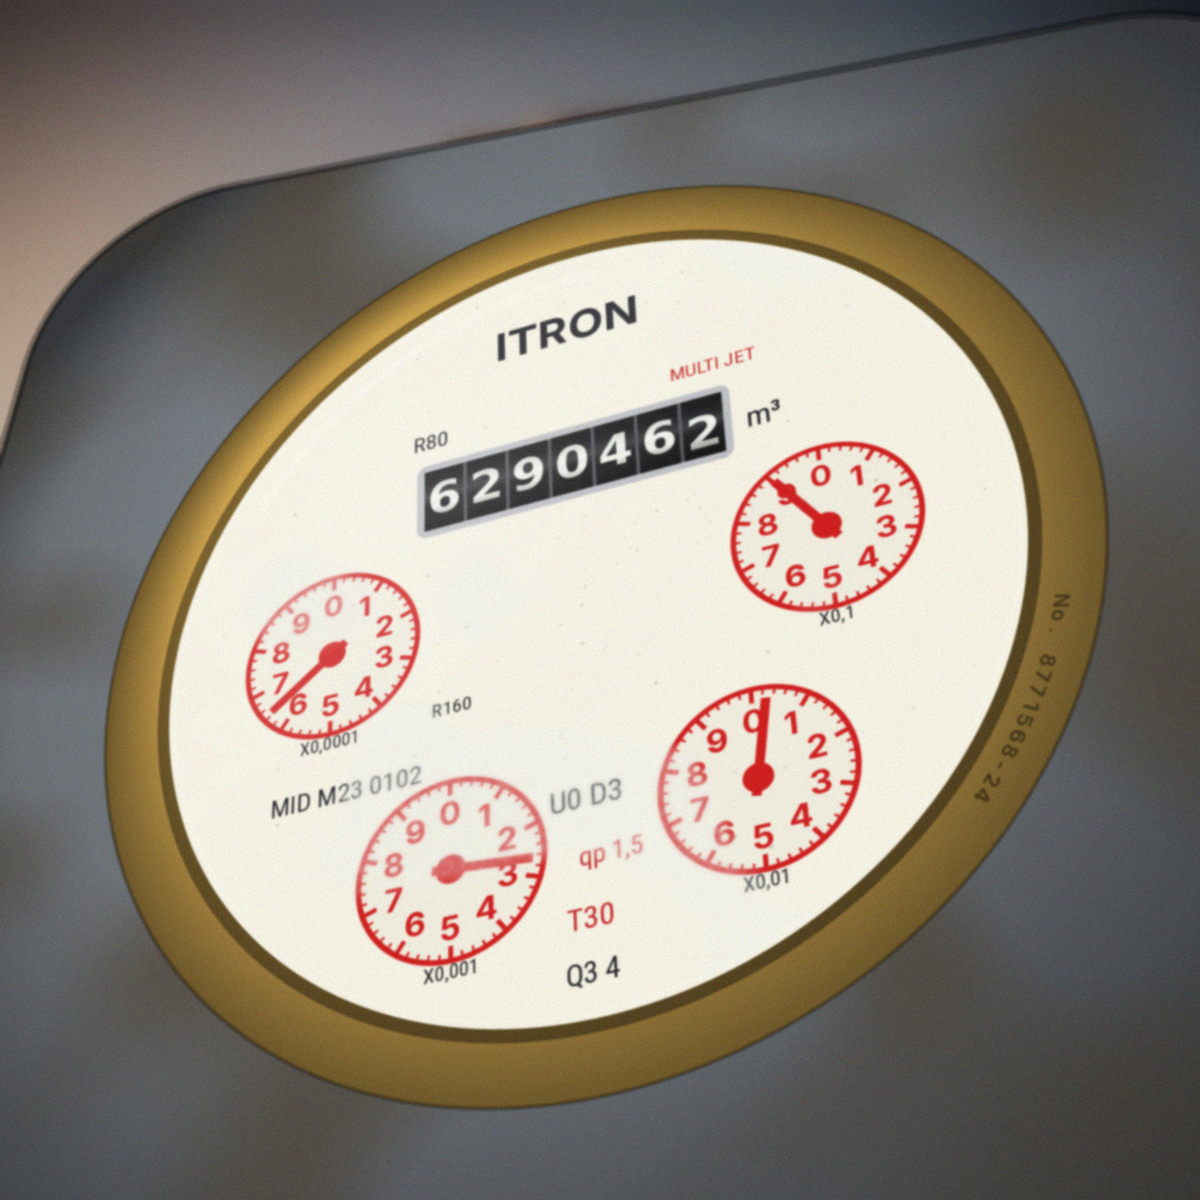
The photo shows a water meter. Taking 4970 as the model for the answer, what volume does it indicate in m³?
6290461.9026
